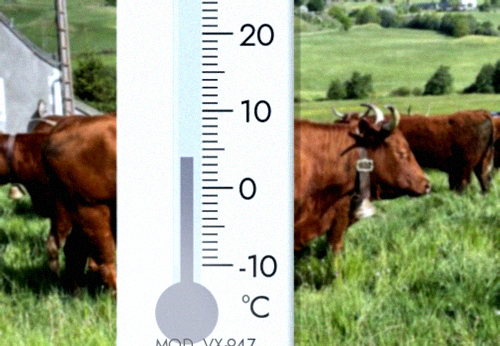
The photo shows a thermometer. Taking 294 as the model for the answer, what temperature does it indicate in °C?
4
